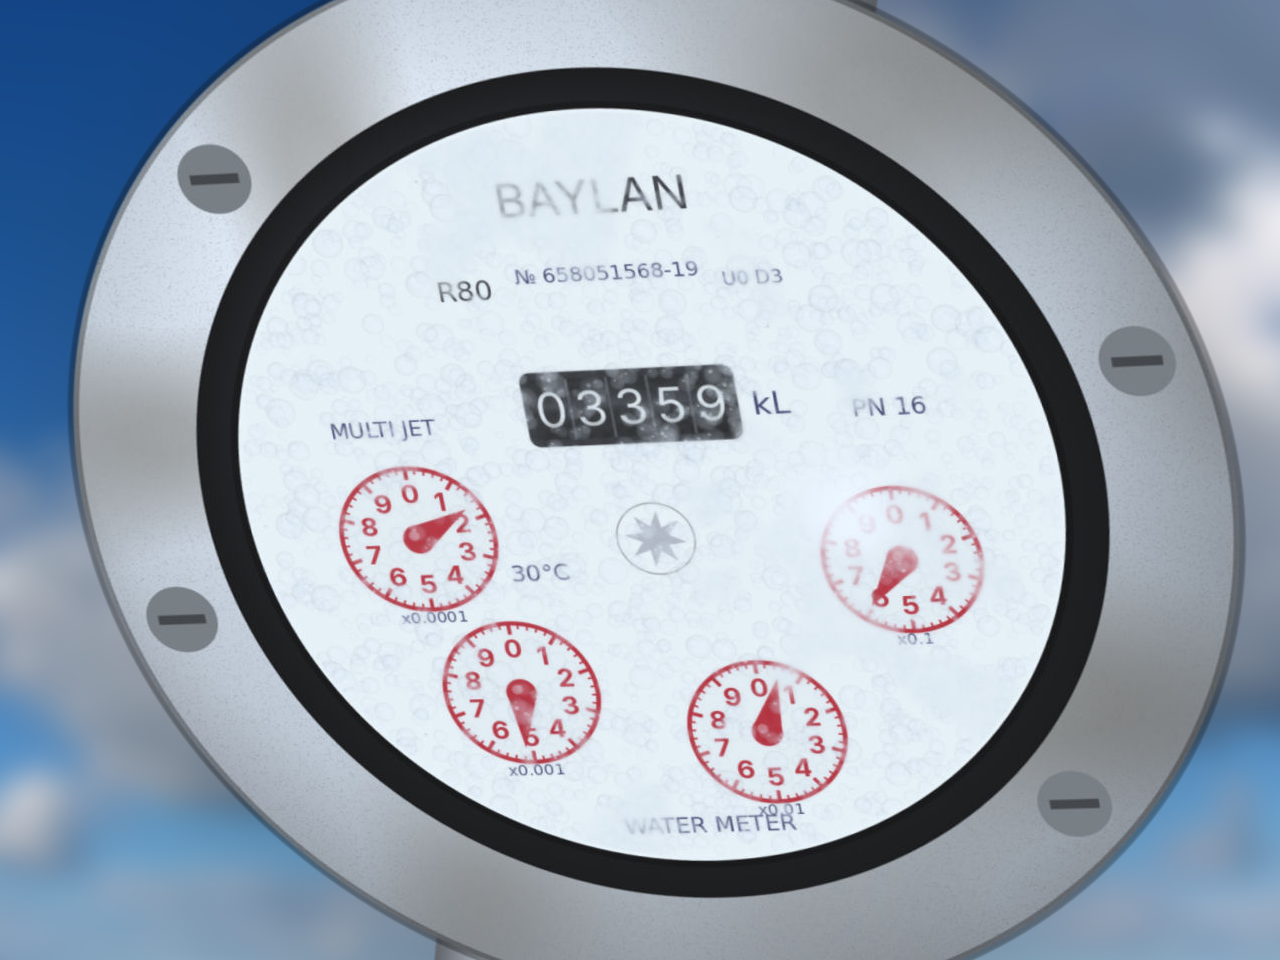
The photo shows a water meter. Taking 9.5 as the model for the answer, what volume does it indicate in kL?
3359.6051
